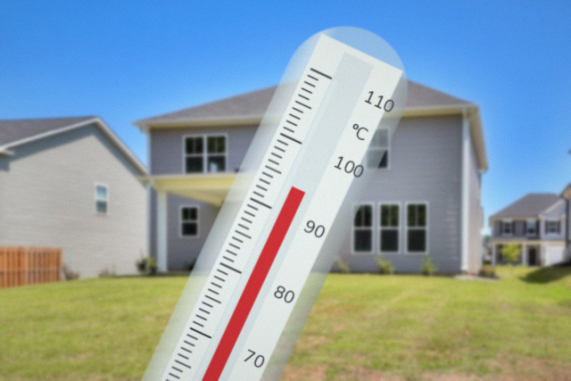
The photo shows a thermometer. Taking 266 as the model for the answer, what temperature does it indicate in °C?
94
